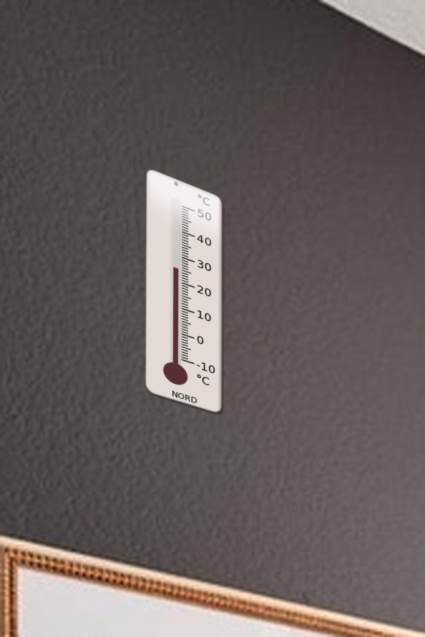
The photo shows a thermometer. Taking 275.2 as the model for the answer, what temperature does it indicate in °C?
25
